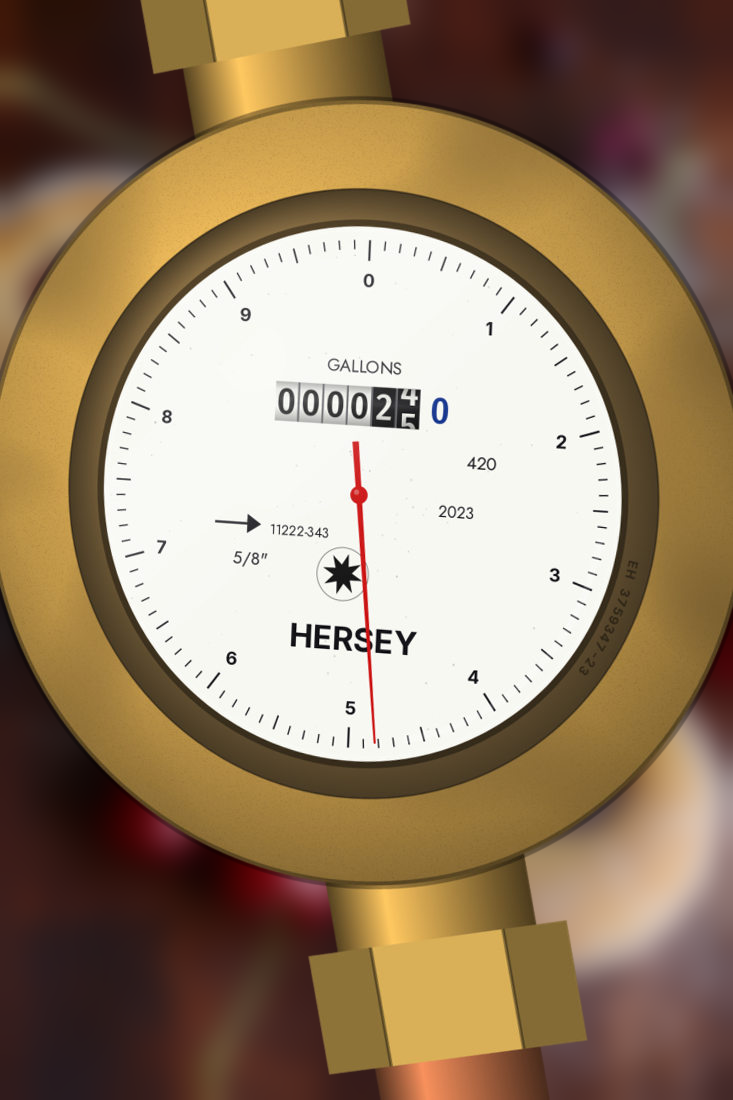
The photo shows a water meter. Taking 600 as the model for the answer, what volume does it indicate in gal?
244.8
